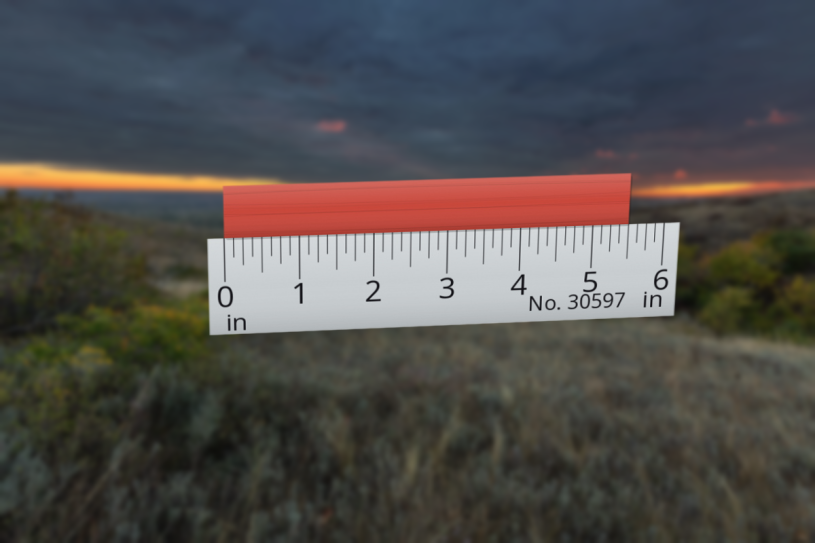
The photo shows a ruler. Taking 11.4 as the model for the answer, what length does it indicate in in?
5.5
